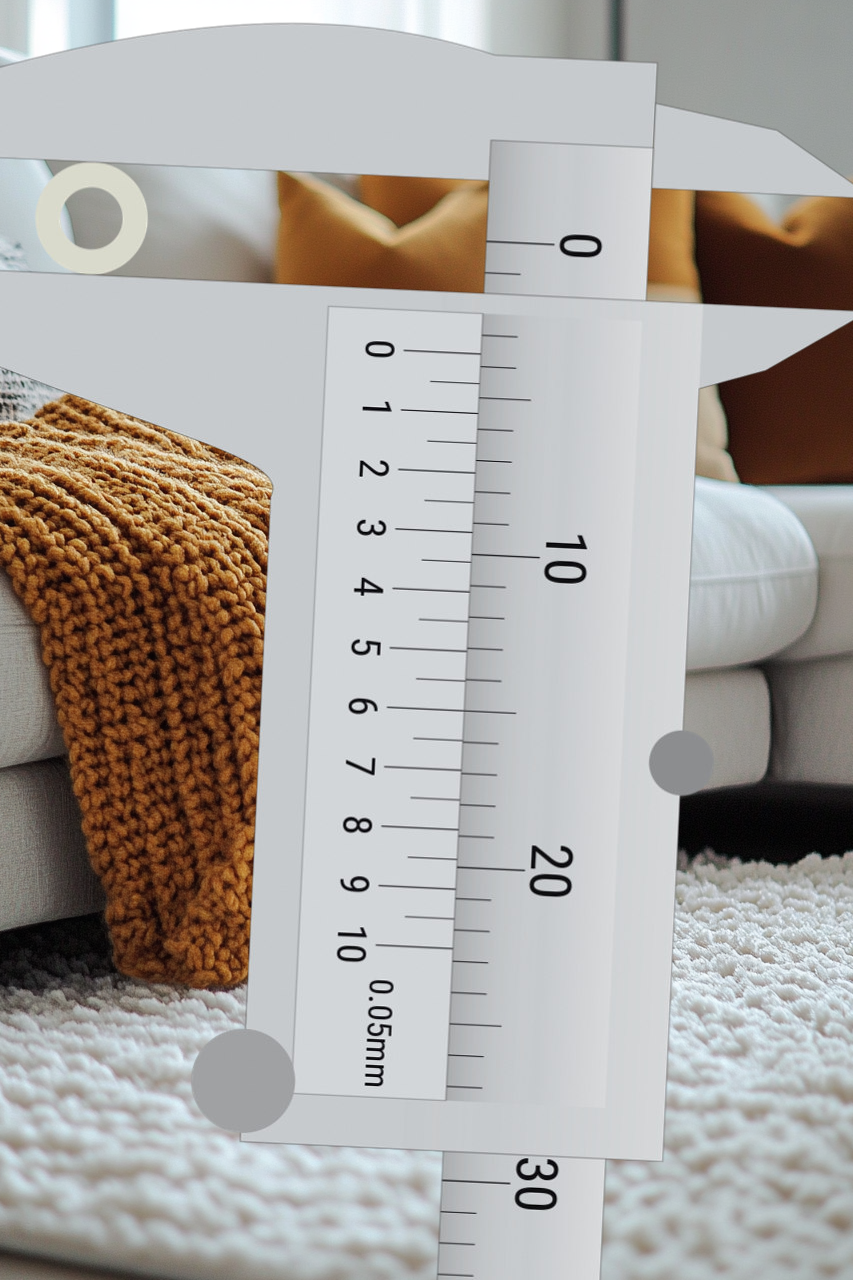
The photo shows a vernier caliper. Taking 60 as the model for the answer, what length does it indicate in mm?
3.60
